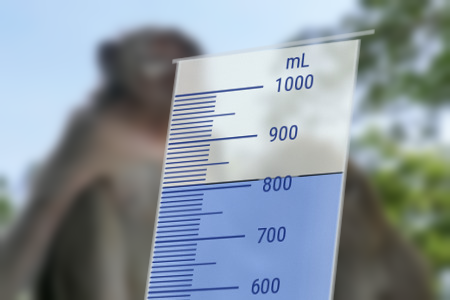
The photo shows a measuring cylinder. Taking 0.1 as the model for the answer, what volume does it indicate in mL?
810
